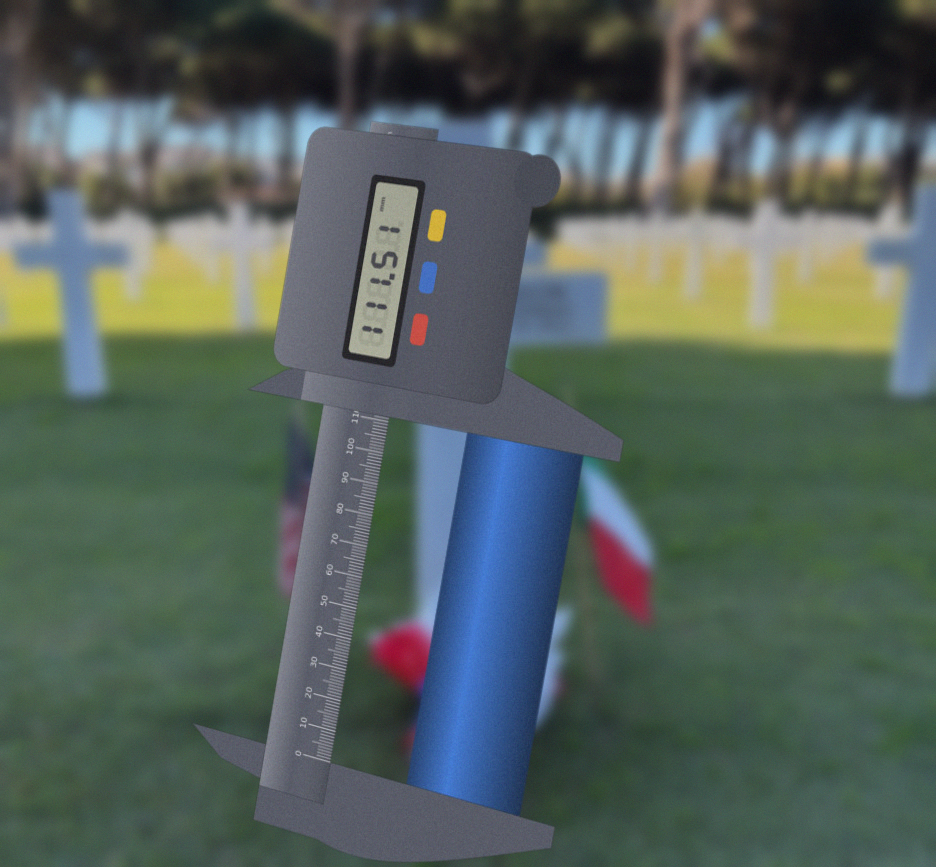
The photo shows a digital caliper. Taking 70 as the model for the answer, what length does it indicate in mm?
111.51
